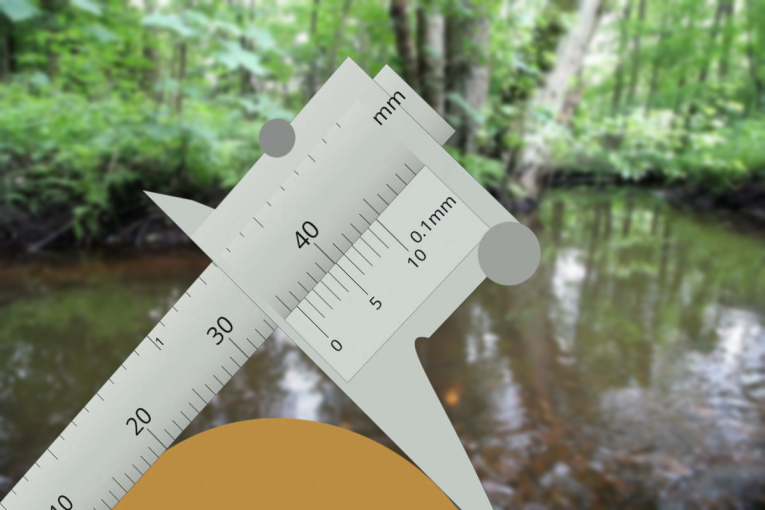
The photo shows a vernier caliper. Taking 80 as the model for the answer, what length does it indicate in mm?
35.6
